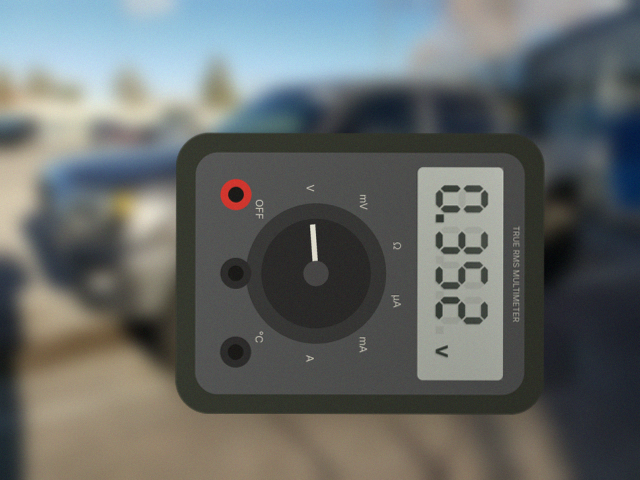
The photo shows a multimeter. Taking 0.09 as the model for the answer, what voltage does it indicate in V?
0.352
